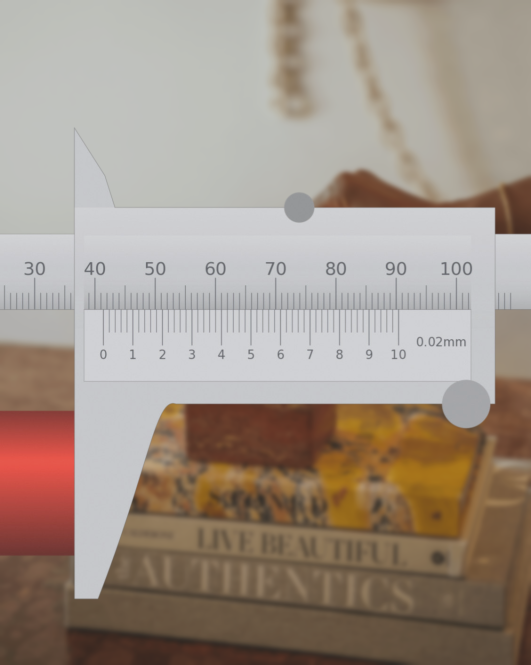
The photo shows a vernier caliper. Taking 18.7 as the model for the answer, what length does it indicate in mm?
41.4
